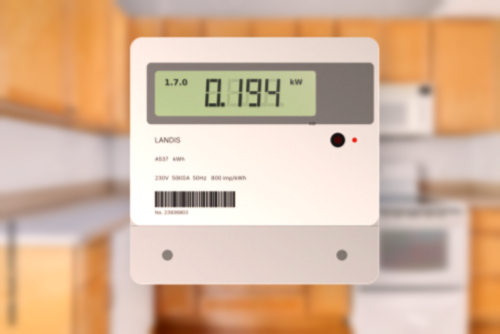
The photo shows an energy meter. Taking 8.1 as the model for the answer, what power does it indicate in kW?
0.194
